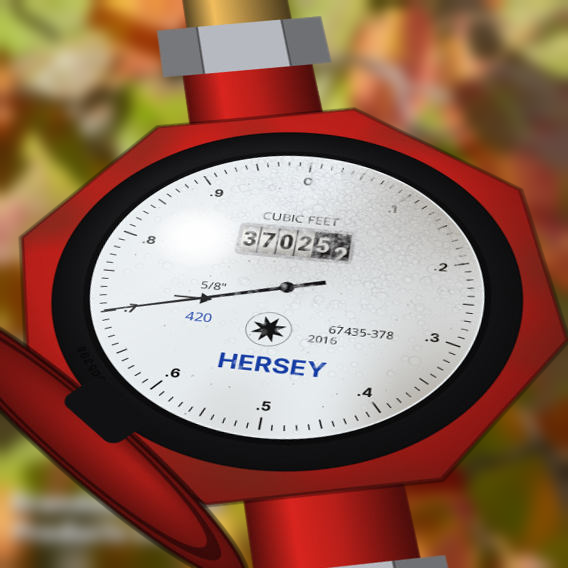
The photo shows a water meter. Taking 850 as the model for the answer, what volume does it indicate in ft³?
370251.70
